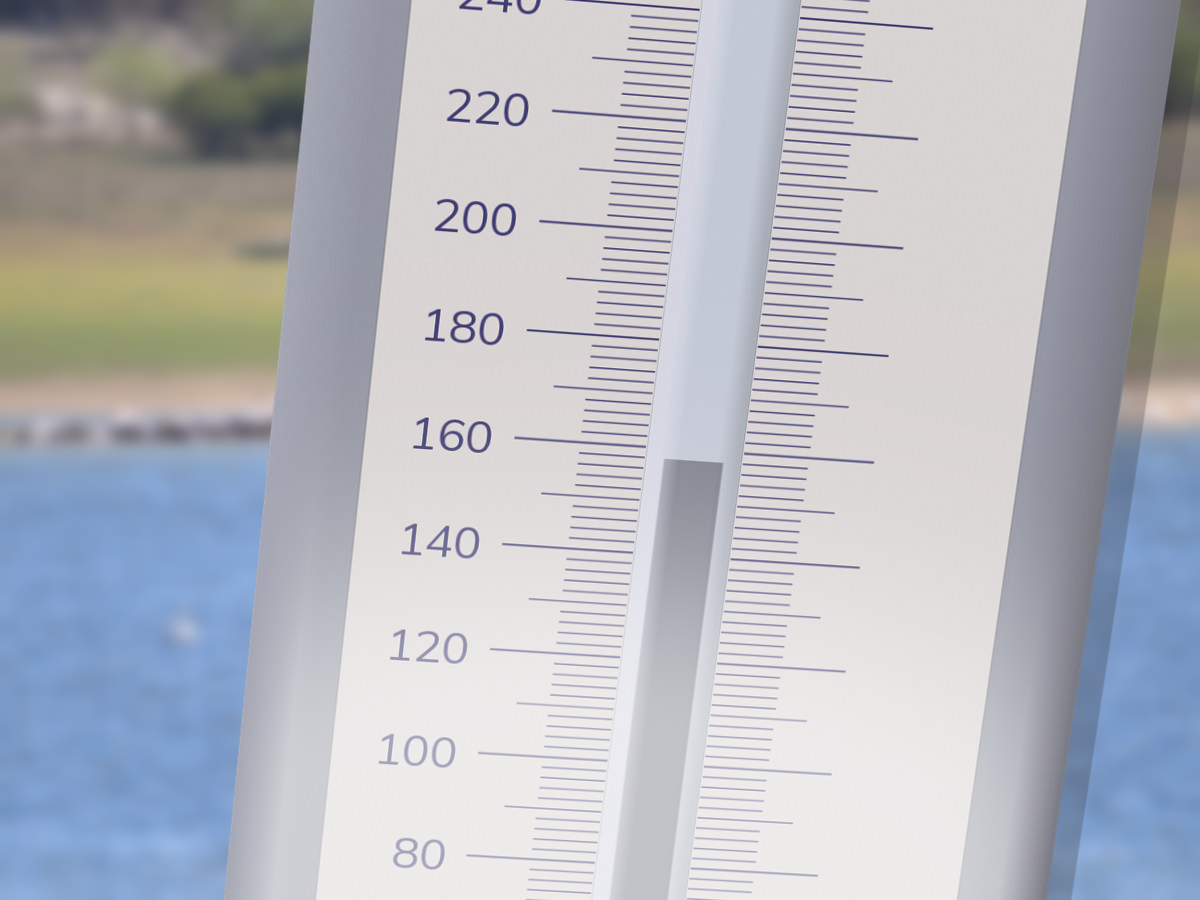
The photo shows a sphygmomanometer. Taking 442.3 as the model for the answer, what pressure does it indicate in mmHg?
158
